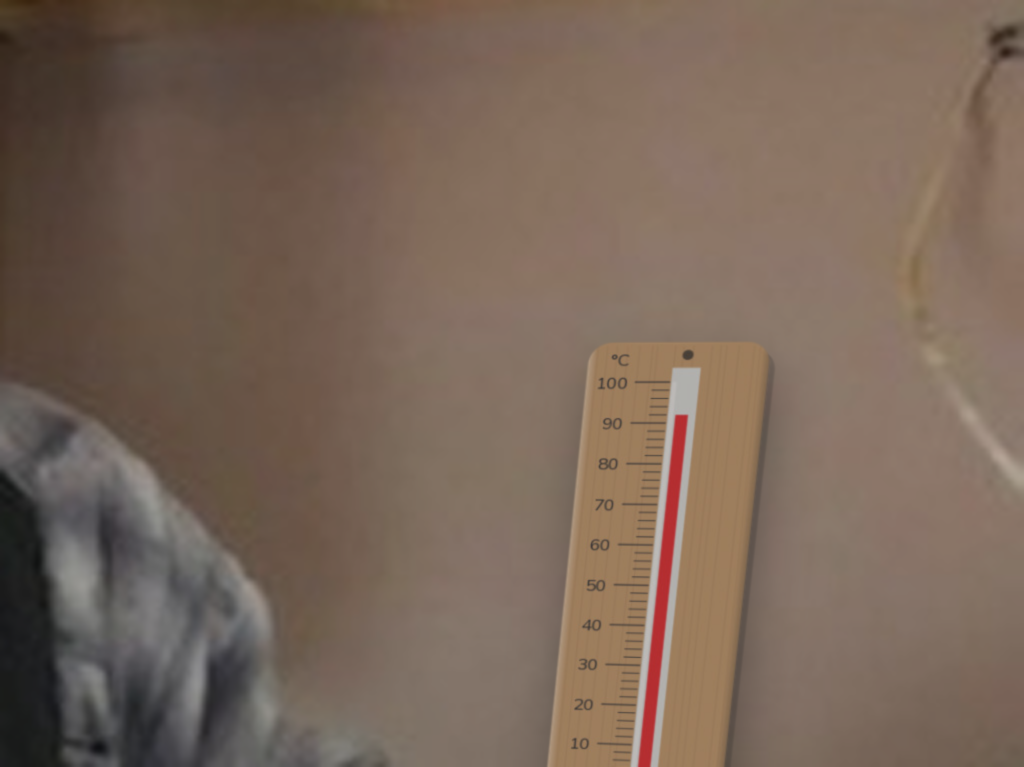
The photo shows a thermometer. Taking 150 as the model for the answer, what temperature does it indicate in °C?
92
